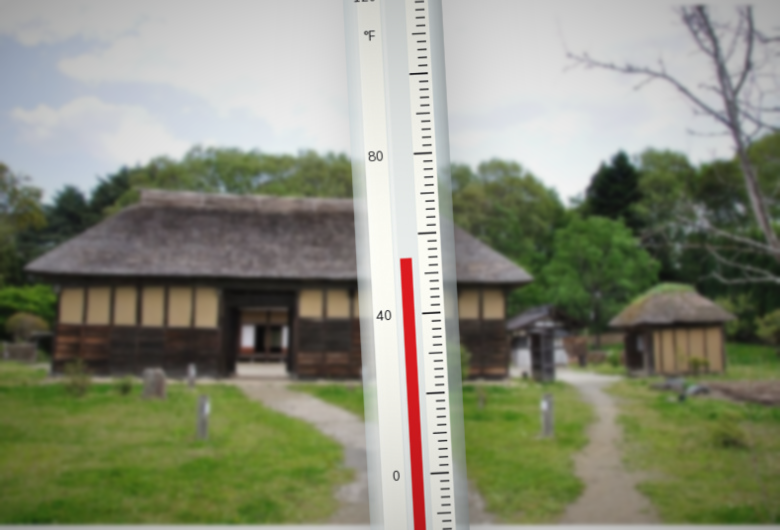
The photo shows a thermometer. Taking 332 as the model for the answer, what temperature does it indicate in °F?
54
